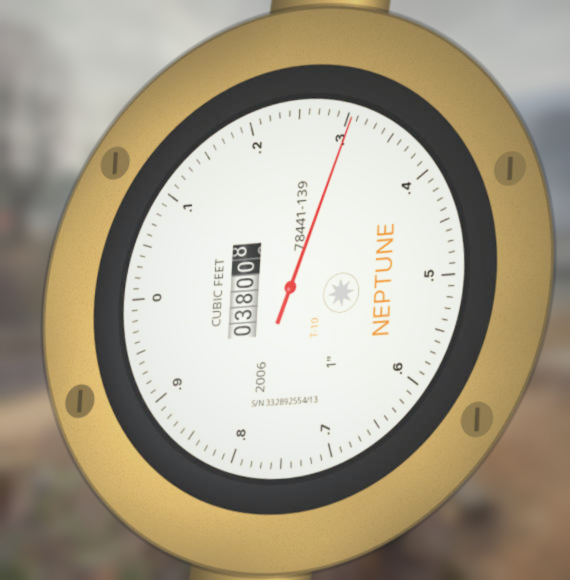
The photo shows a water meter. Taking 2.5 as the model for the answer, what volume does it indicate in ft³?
38008.30
